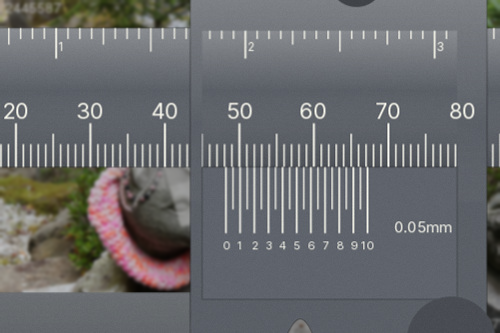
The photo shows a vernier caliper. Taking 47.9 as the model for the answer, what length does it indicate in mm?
48.2
